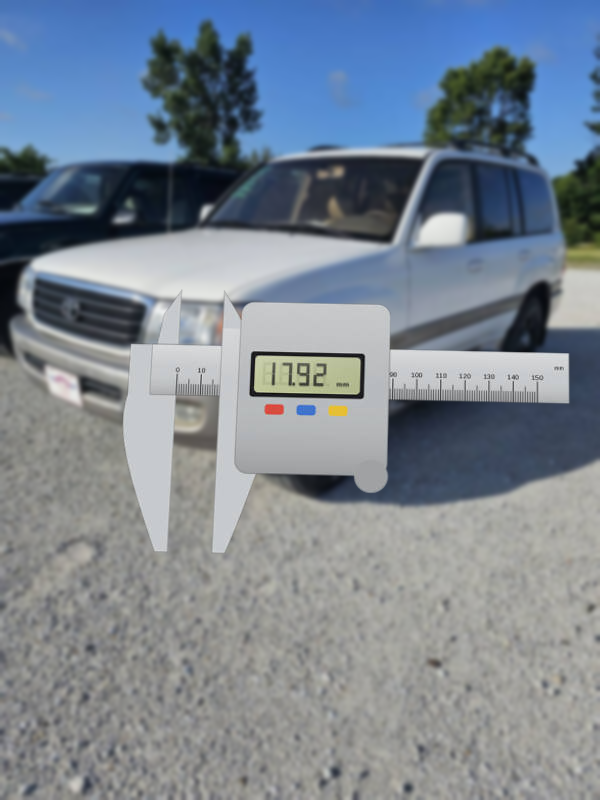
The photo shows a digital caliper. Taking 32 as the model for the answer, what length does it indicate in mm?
17.92
